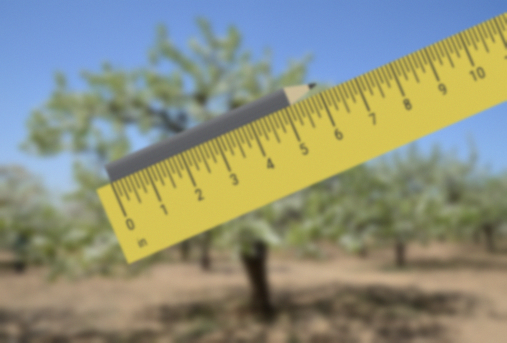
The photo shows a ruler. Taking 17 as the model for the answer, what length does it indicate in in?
6
